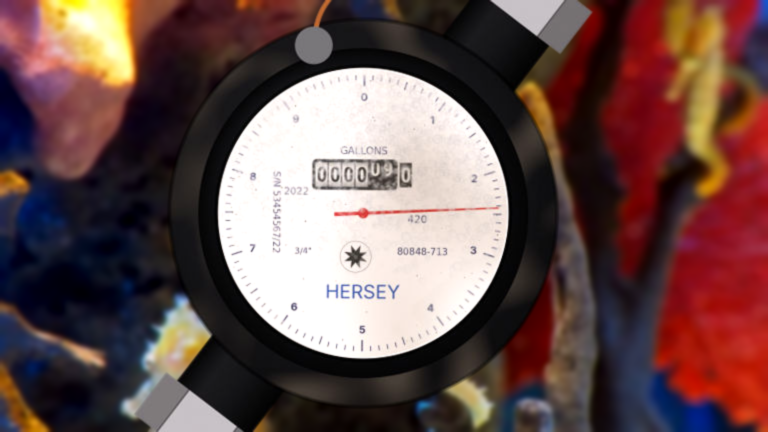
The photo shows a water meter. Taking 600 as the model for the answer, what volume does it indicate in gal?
92.4
